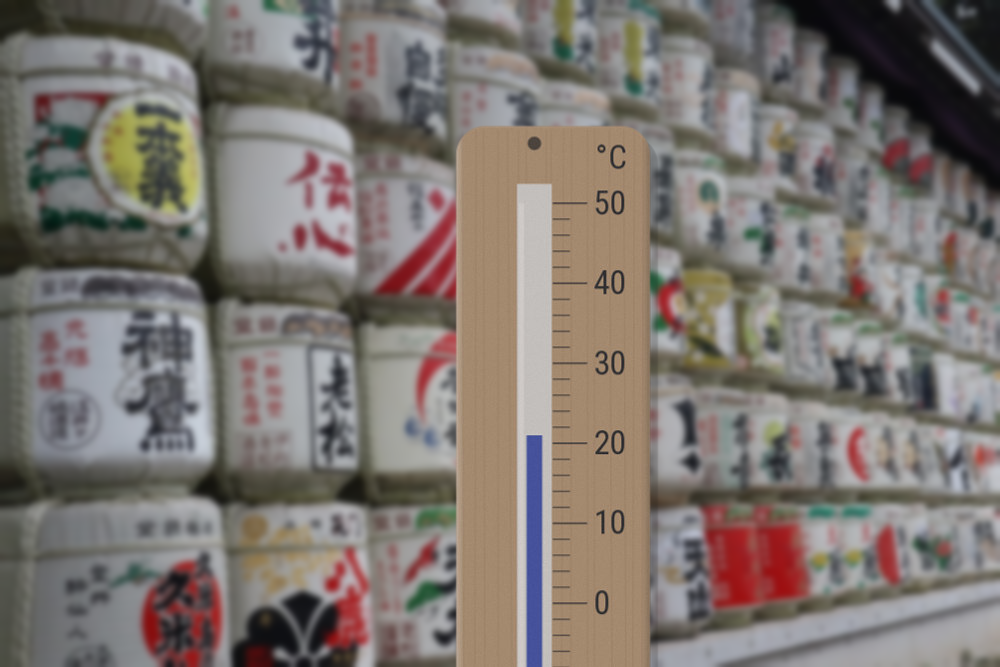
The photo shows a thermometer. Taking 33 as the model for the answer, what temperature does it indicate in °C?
21
